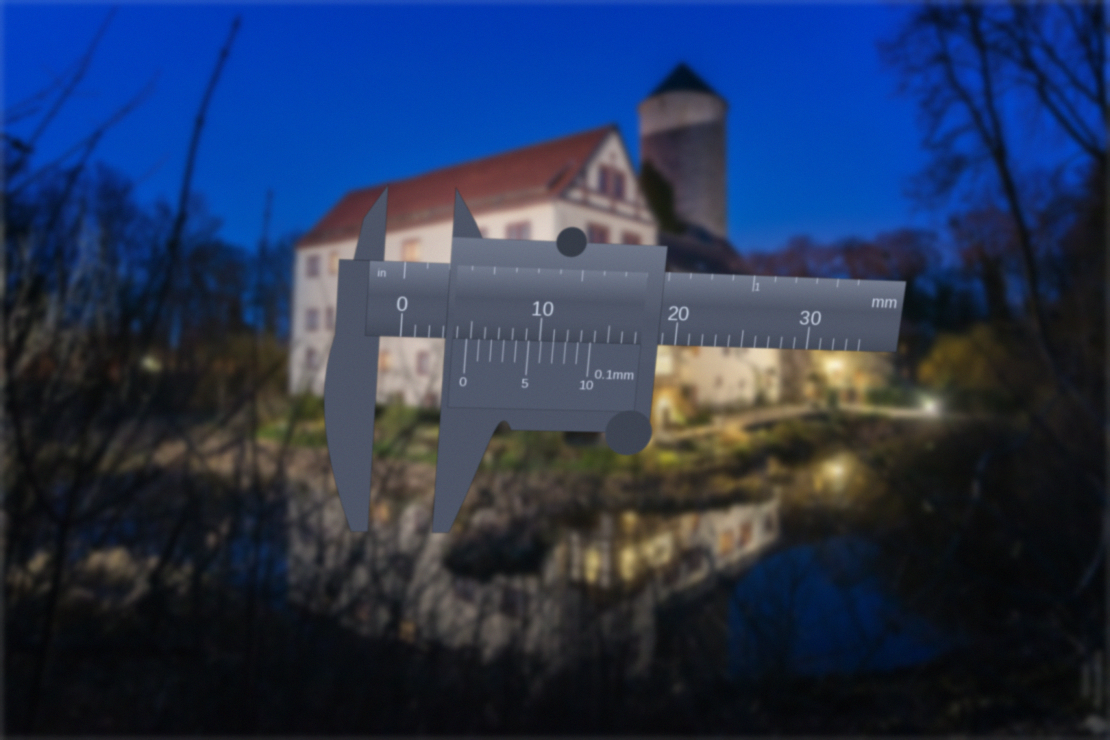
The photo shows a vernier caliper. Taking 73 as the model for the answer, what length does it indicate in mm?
4.7
